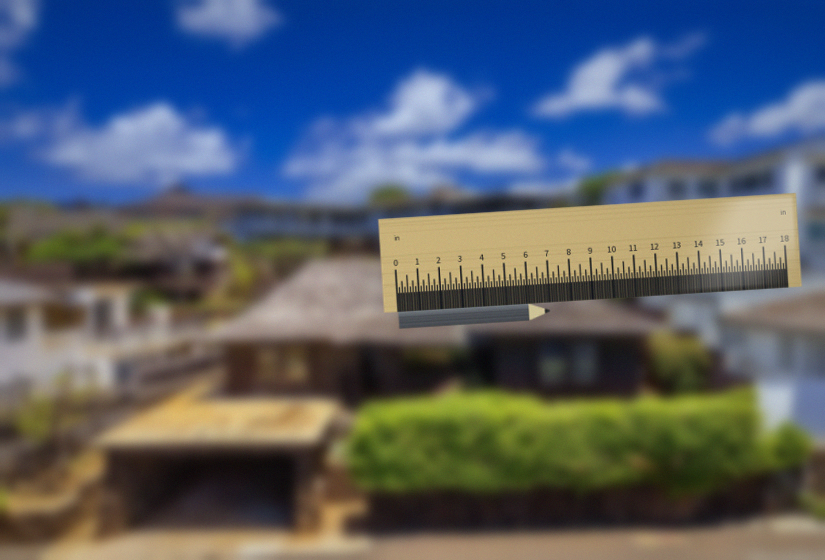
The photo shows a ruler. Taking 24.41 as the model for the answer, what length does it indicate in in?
7
